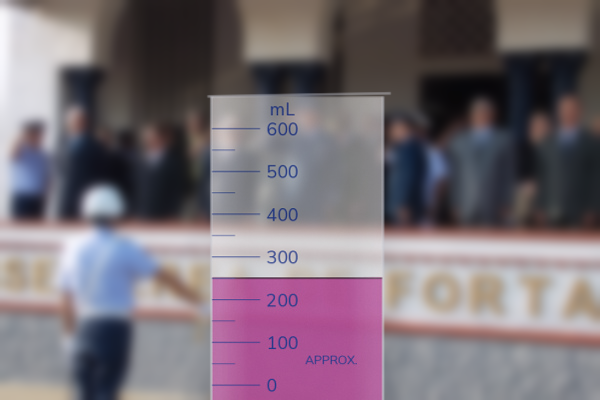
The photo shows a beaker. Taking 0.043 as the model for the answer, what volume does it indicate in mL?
250
